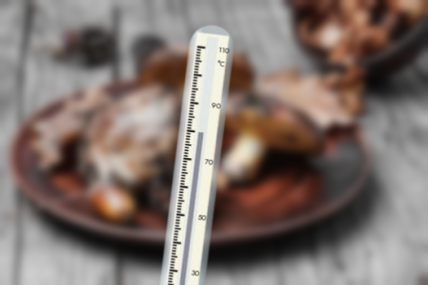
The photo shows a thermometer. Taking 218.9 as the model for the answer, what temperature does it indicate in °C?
80
